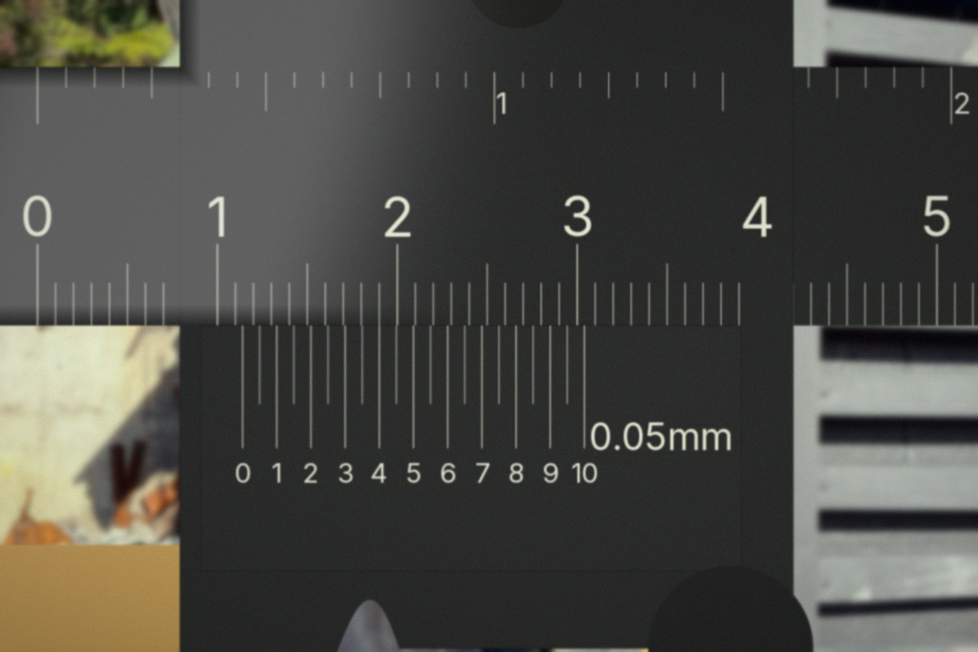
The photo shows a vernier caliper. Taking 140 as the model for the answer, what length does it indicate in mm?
11.4
